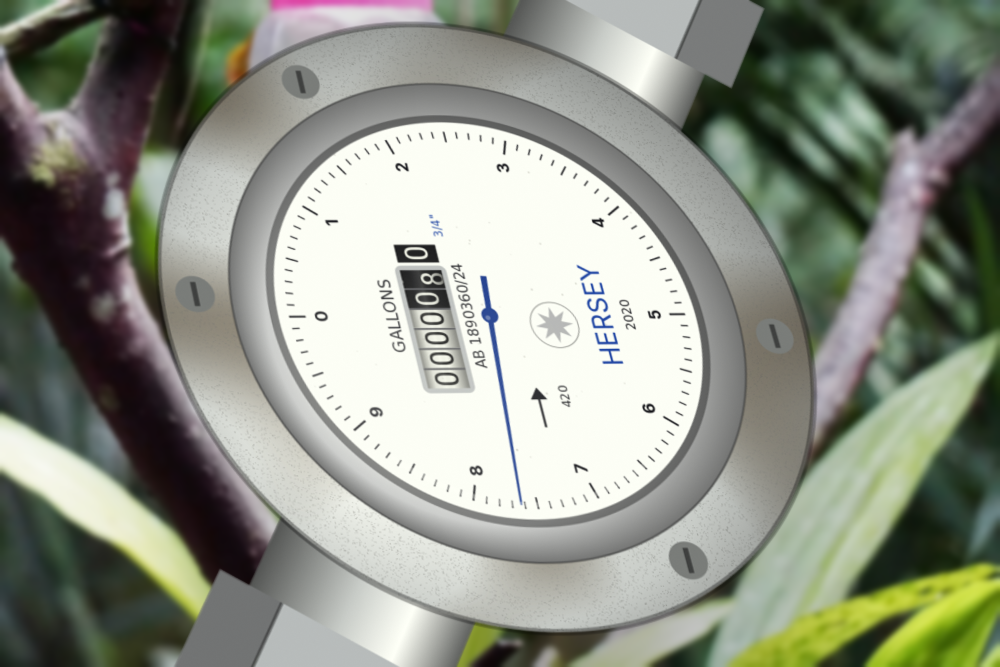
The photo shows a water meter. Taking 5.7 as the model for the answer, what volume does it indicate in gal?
77.6
